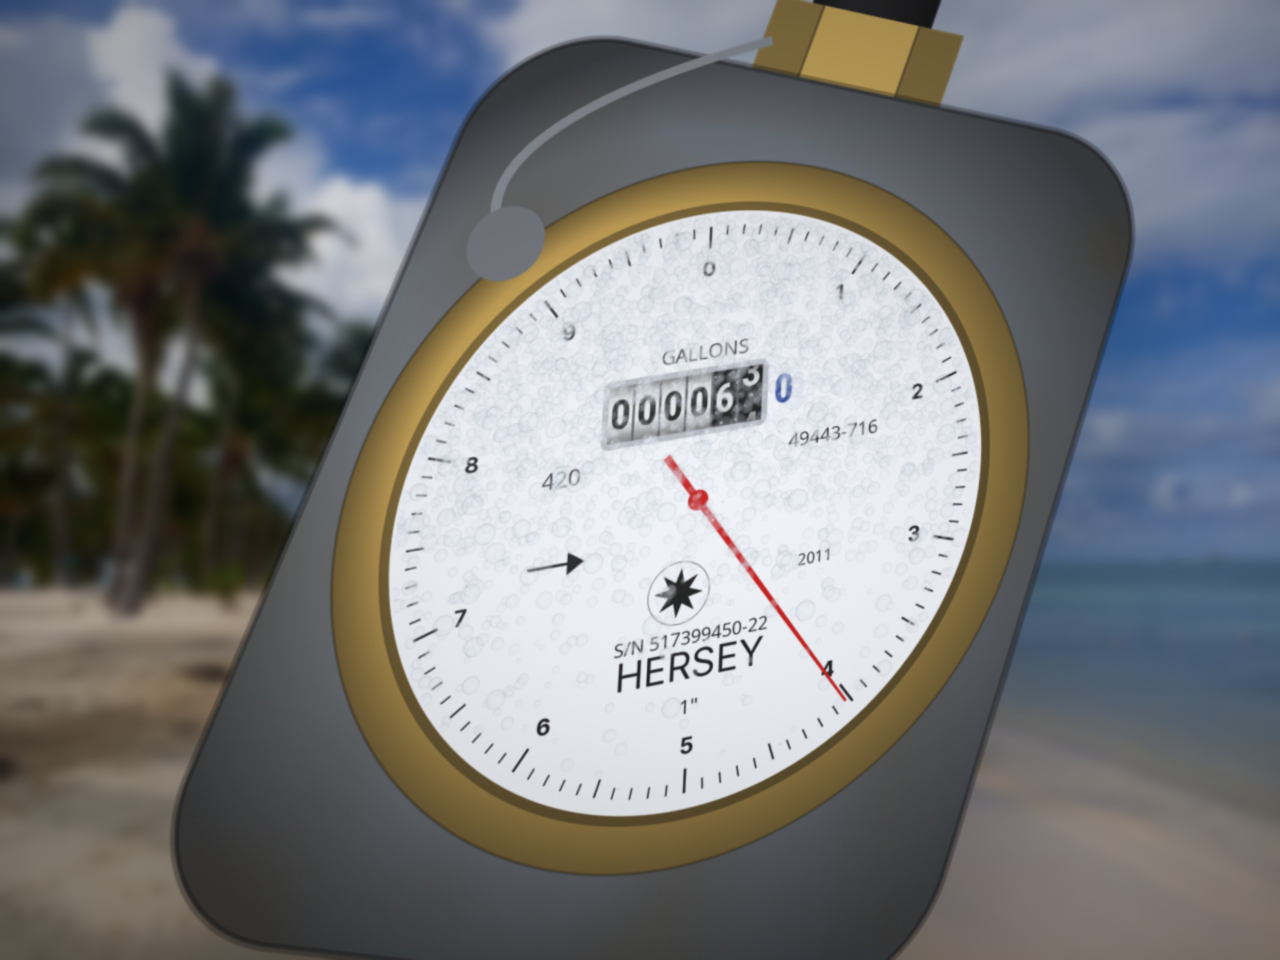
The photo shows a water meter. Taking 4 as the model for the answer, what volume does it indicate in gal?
634.0
